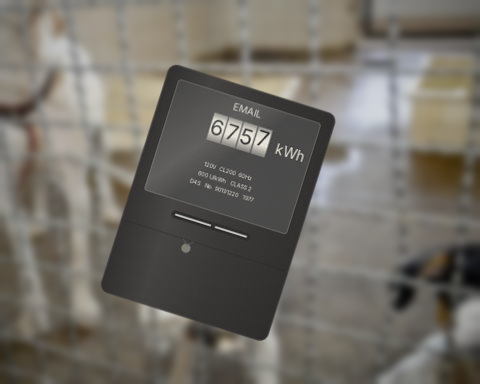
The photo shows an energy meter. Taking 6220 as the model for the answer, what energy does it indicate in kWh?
6757
